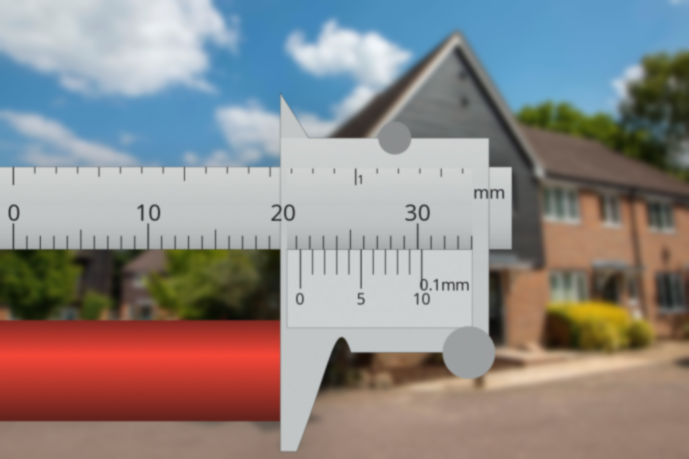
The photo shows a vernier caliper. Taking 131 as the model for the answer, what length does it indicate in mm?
21.3
